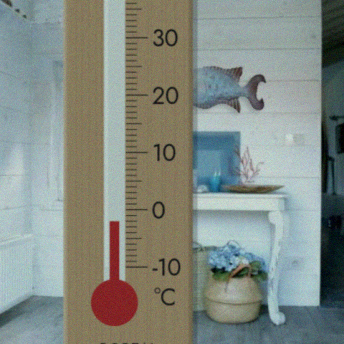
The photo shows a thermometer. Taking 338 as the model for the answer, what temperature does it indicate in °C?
-2
